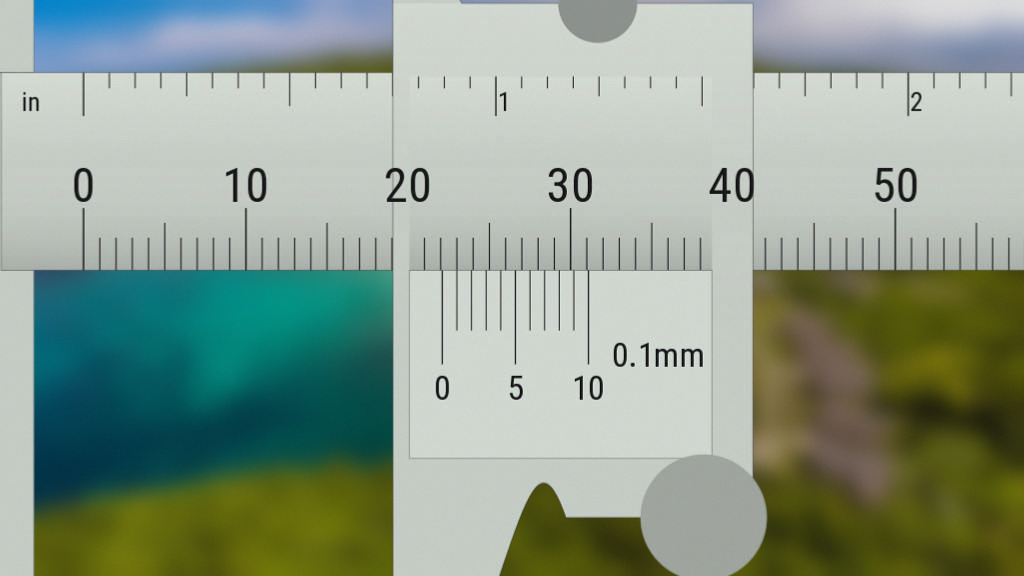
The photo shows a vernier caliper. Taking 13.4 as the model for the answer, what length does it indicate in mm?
22.1
